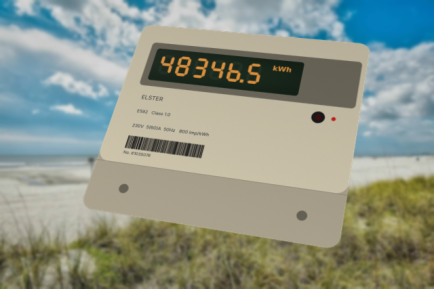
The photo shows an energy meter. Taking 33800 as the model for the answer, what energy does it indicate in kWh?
48346.5
